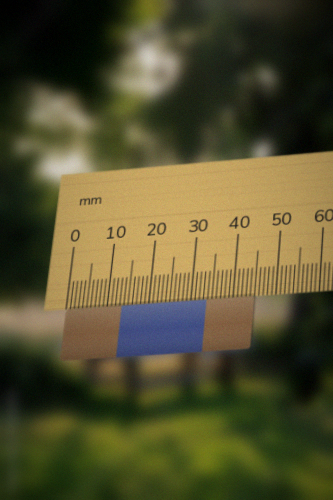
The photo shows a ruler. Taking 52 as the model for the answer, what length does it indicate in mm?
45
